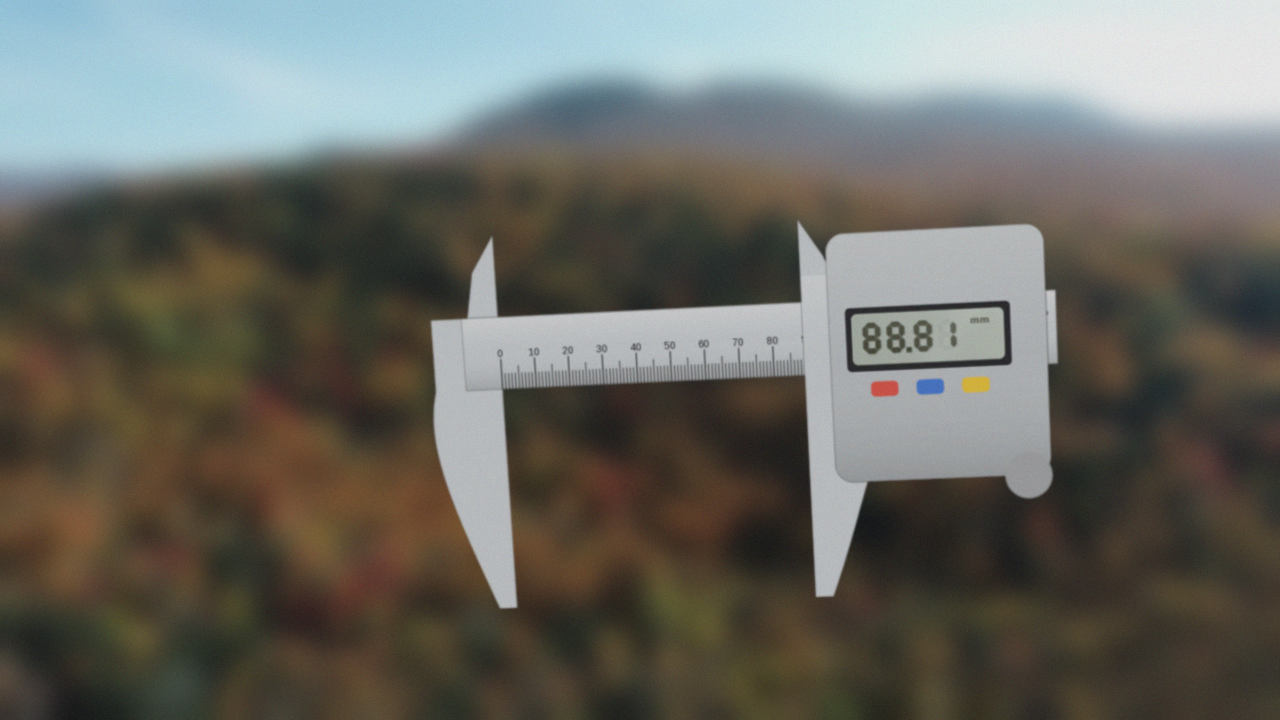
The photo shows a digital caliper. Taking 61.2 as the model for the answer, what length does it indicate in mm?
88.81
